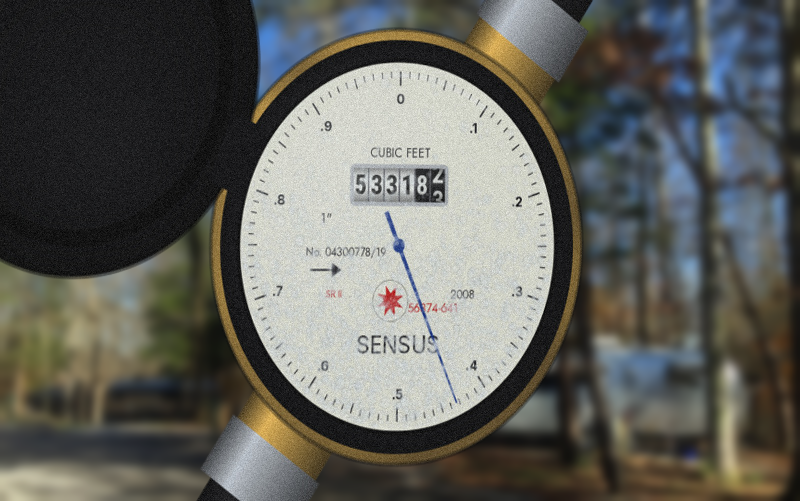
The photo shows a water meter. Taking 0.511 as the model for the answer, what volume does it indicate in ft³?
533182.43
